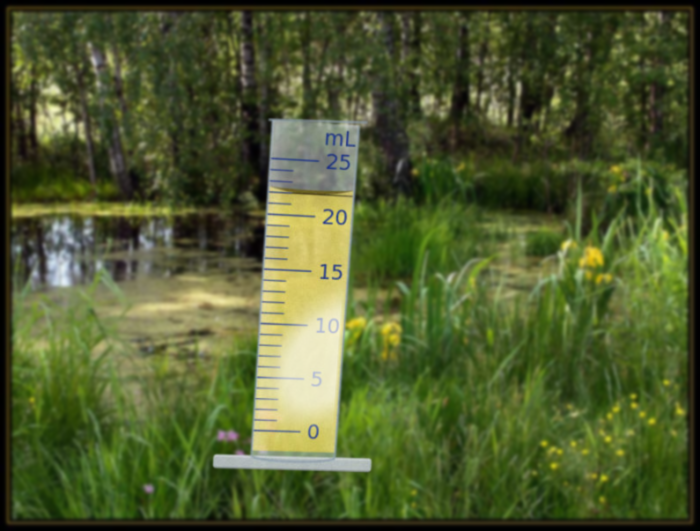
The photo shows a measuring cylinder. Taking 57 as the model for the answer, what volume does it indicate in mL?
22
